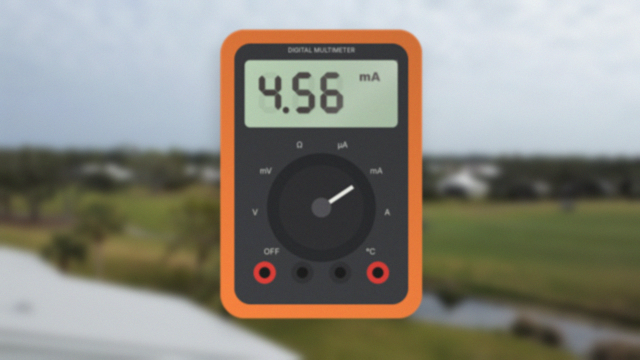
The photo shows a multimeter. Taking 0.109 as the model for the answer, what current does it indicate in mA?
4.56
